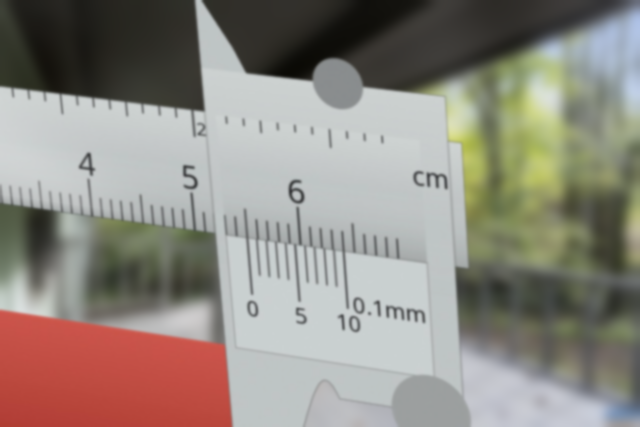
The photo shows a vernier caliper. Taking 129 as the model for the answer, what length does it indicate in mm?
55.0
